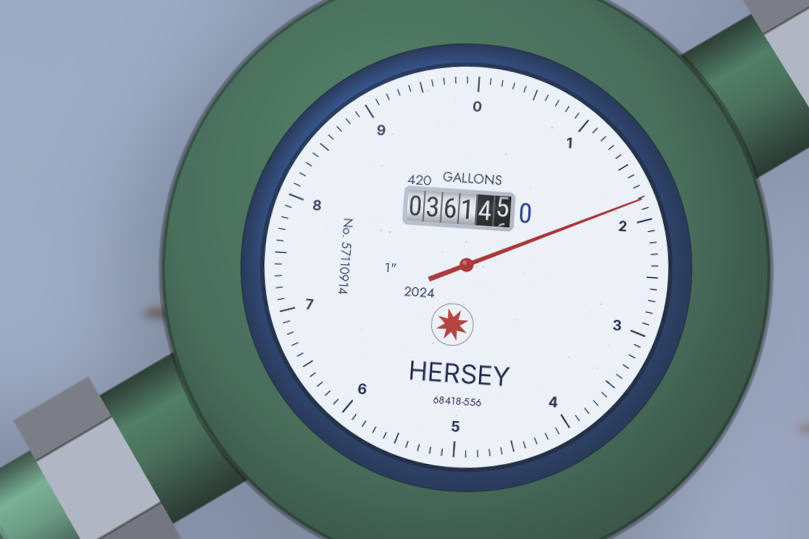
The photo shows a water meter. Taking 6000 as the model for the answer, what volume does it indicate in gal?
361451.8
